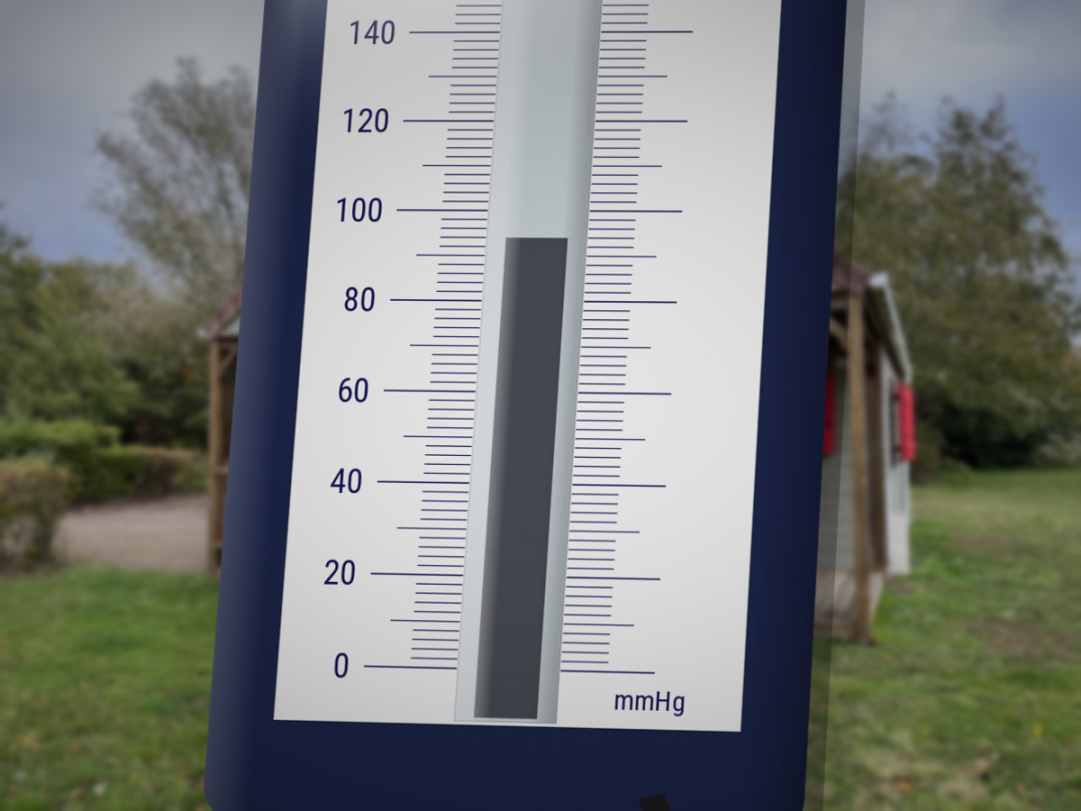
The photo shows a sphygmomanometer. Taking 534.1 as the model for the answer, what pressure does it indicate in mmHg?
94
